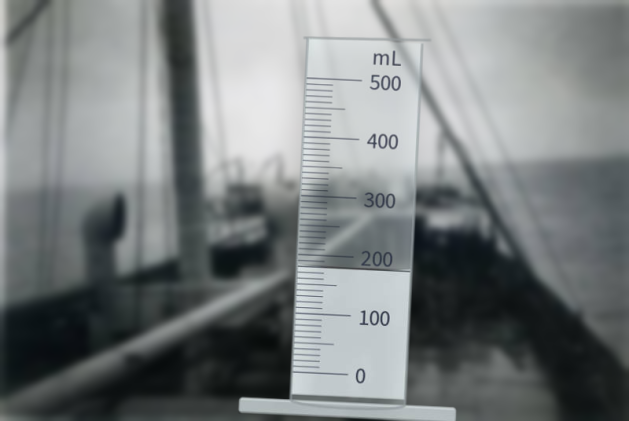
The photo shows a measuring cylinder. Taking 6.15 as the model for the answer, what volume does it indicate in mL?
180
